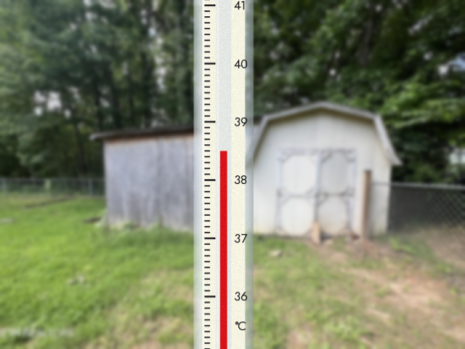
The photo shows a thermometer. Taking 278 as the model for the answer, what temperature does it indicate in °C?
38.5
